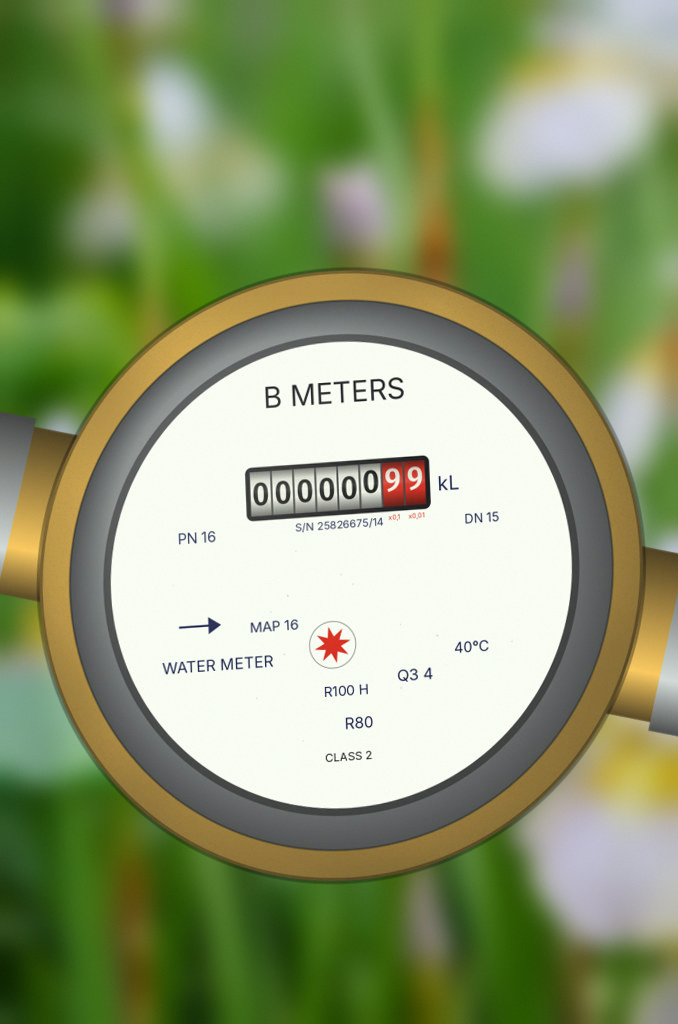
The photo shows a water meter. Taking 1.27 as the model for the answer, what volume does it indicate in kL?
0.99
